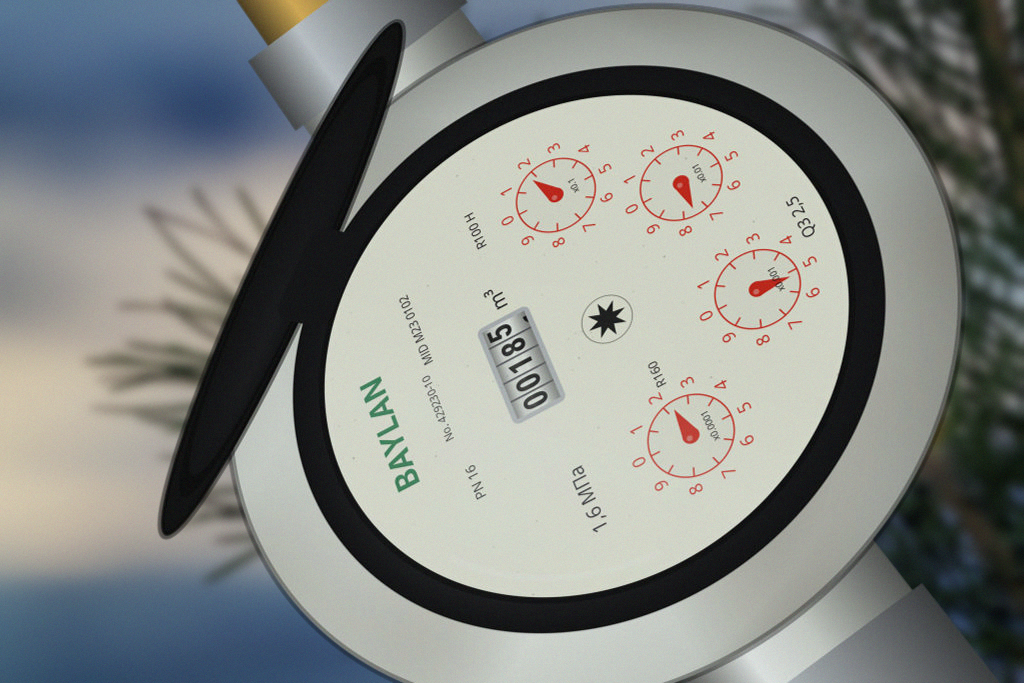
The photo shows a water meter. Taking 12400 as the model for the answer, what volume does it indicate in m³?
185.1752
